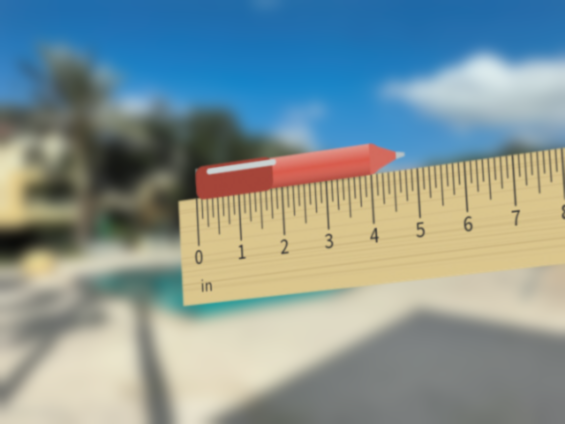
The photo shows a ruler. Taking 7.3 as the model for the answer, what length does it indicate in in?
4.75
